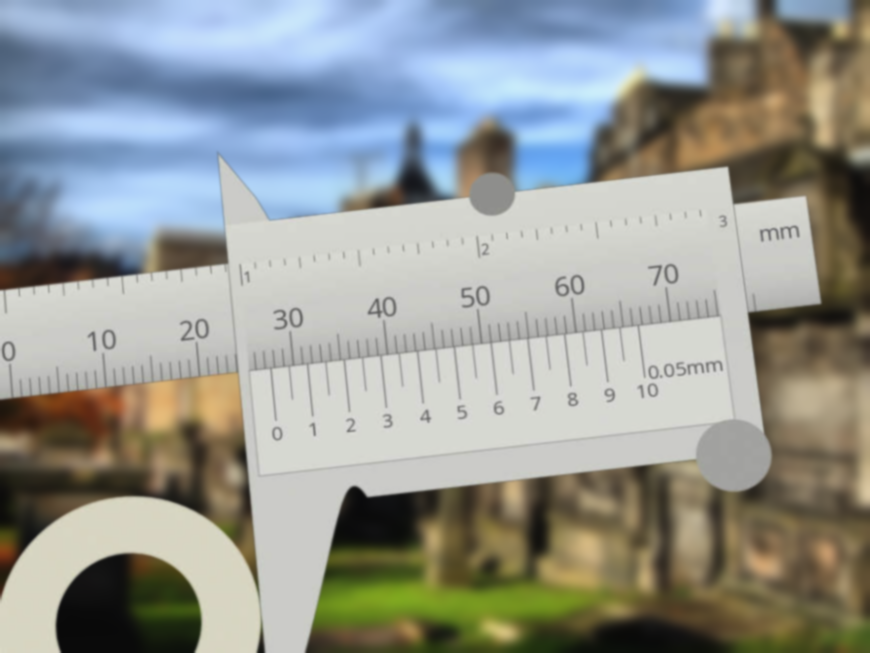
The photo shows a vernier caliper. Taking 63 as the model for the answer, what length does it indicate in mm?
27.6
